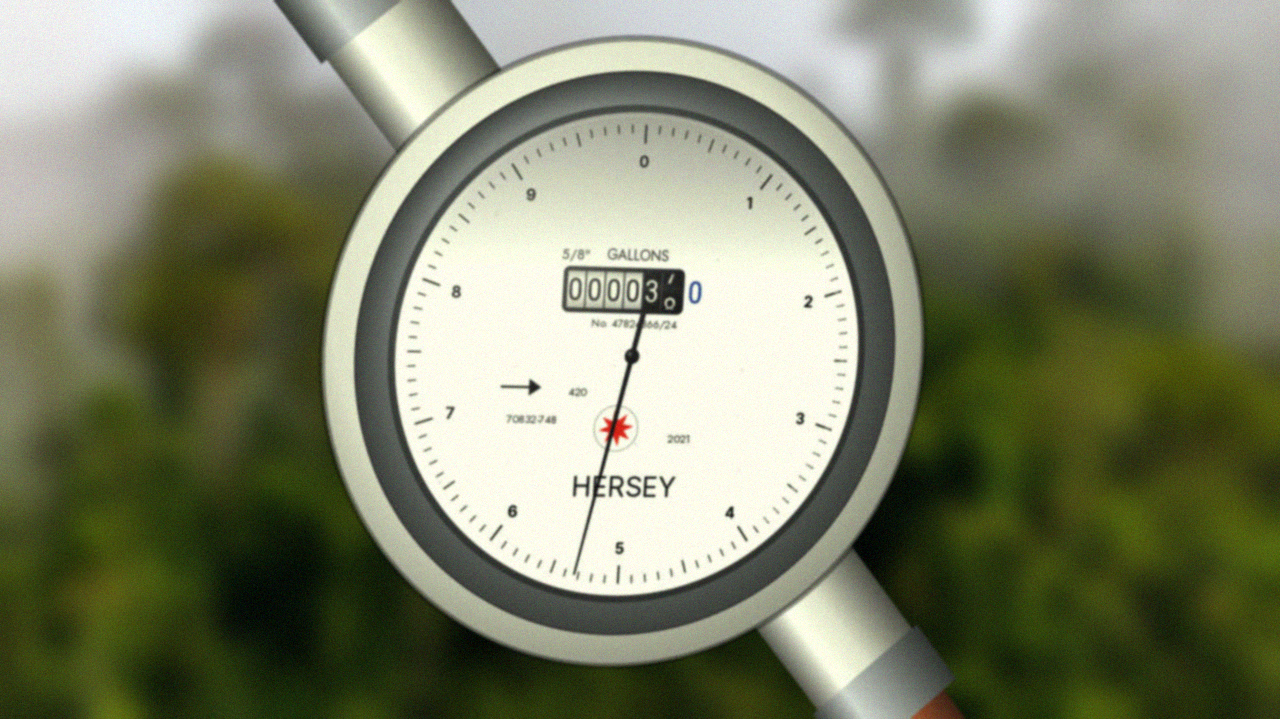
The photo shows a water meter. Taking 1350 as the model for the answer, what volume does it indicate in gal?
375.3
